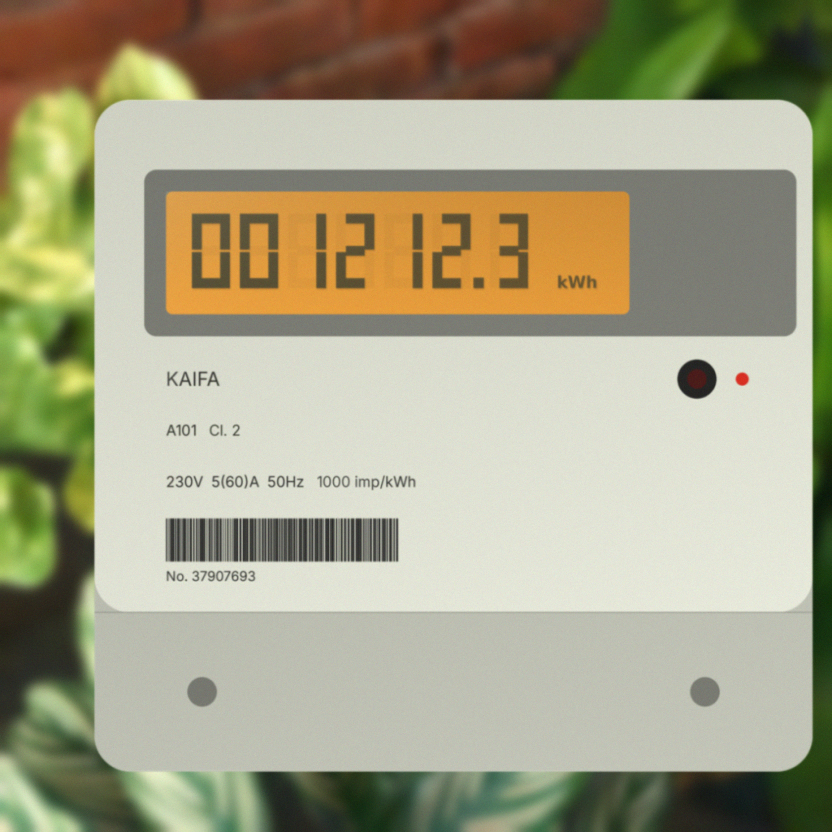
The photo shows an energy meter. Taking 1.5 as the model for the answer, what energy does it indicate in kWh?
1212.3
